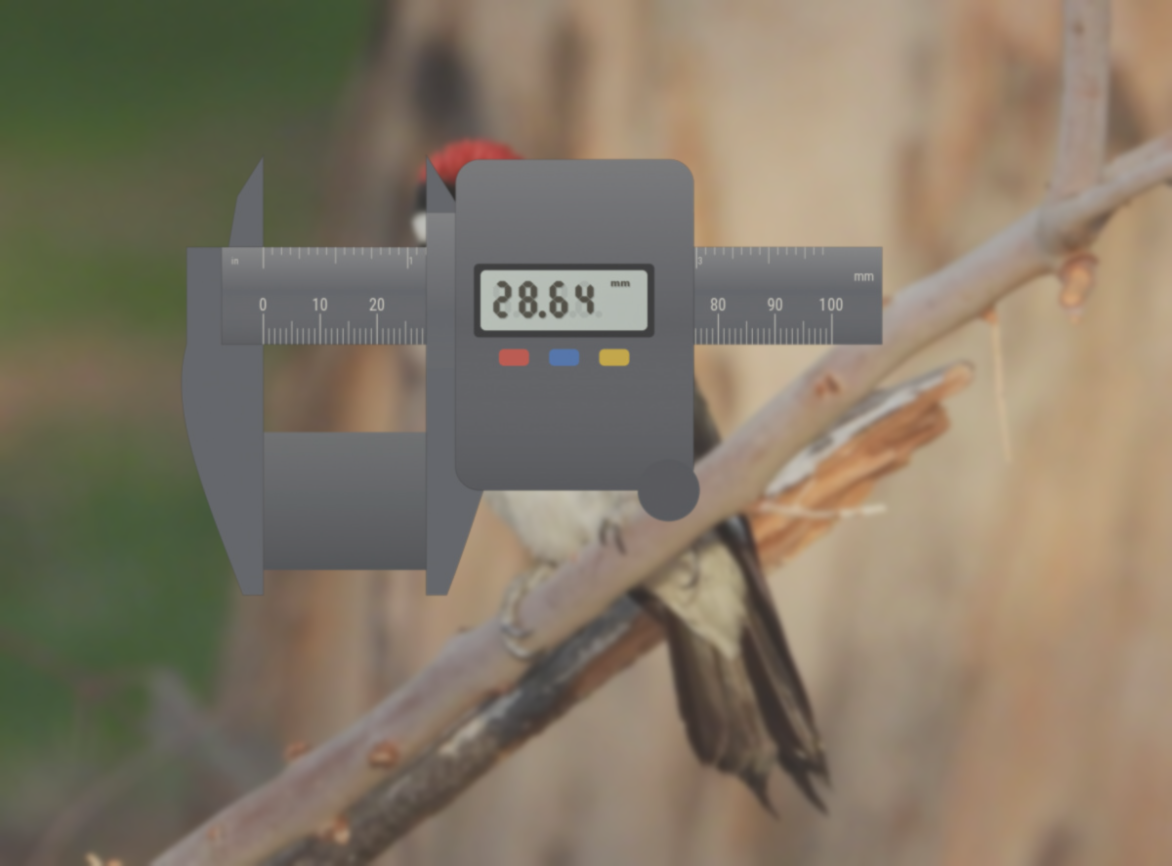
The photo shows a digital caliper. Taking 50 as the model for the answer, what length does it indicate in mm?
28.64
